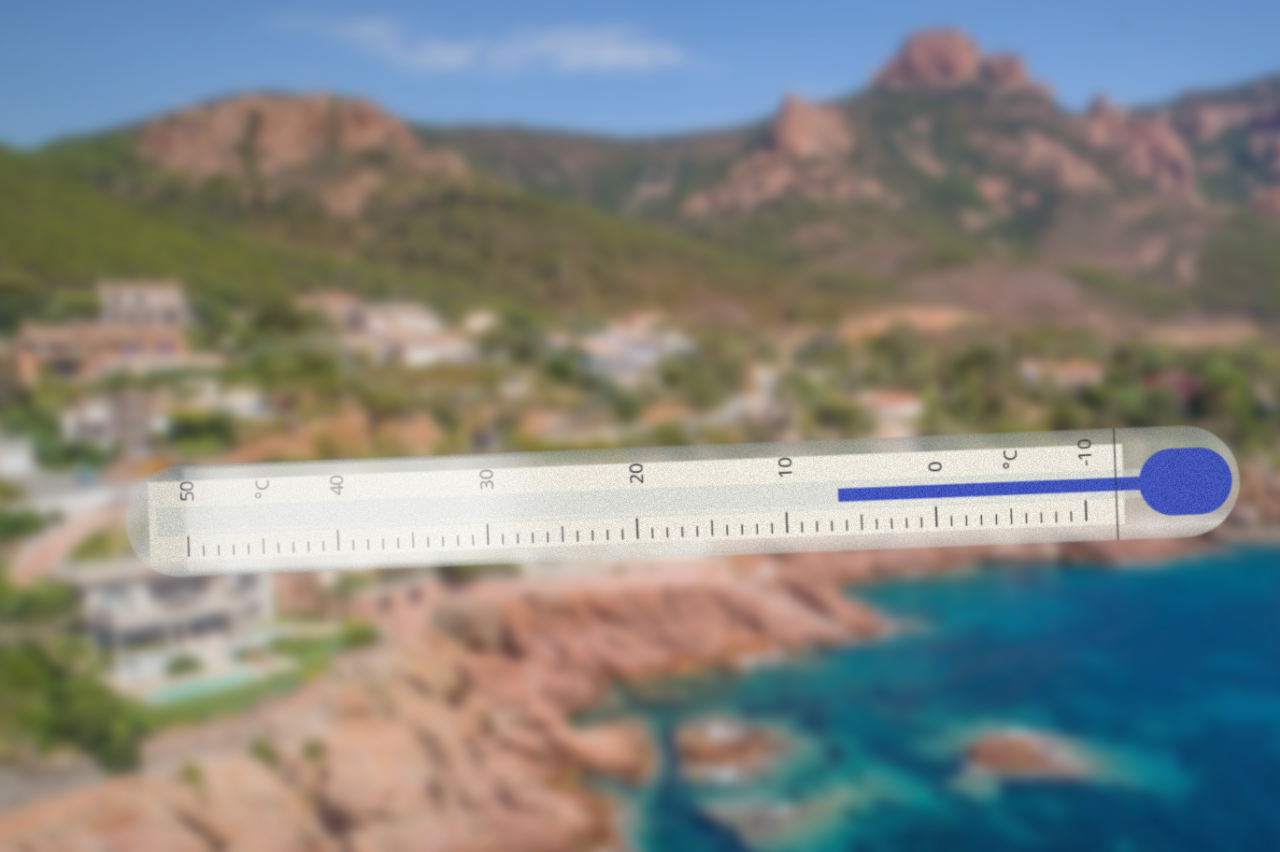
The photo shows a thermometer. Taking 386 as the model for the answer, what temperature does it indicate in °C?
6.5
